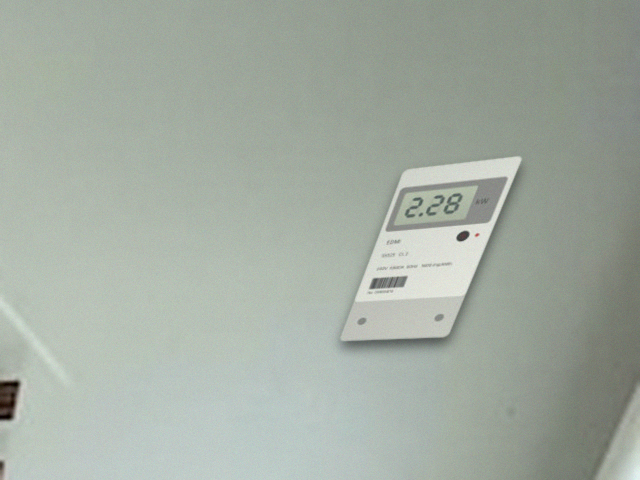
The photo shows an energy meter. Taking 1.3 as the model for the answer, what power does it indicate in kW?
2.28
